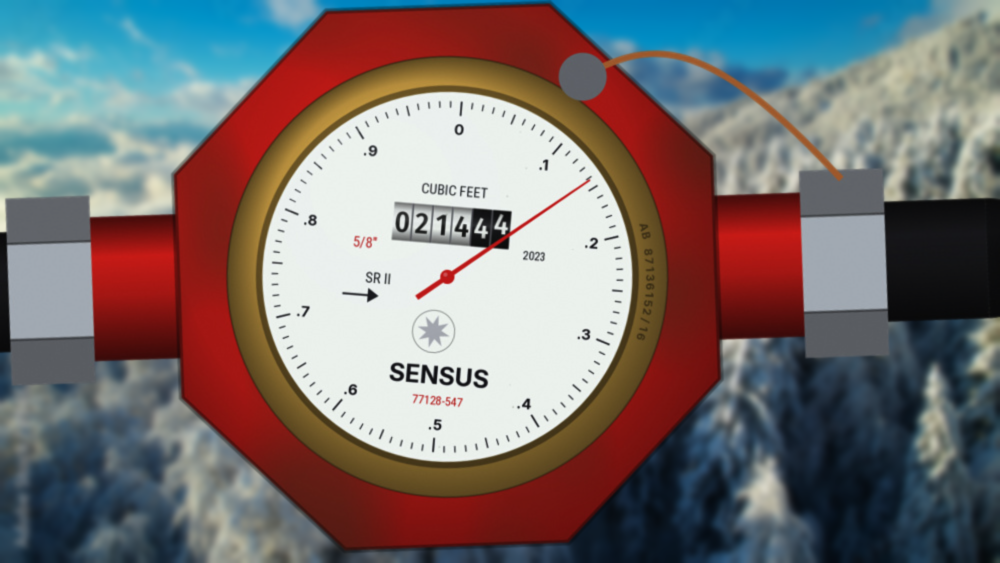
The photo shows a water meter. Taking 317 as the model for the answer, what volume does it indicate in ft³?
21444.14
